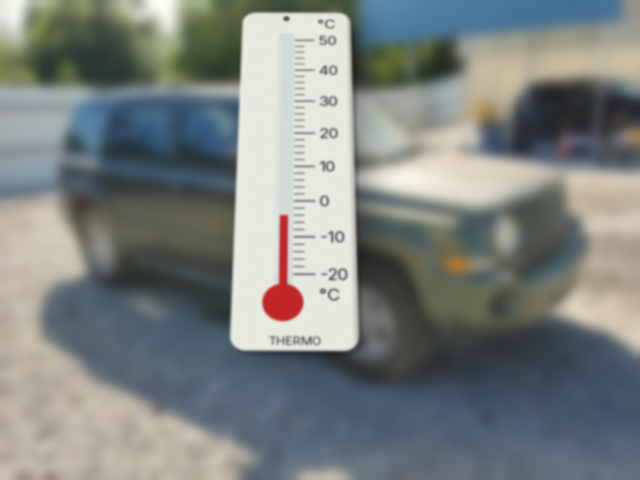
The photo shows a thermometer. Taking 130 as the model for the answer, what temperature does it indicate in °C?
-4
